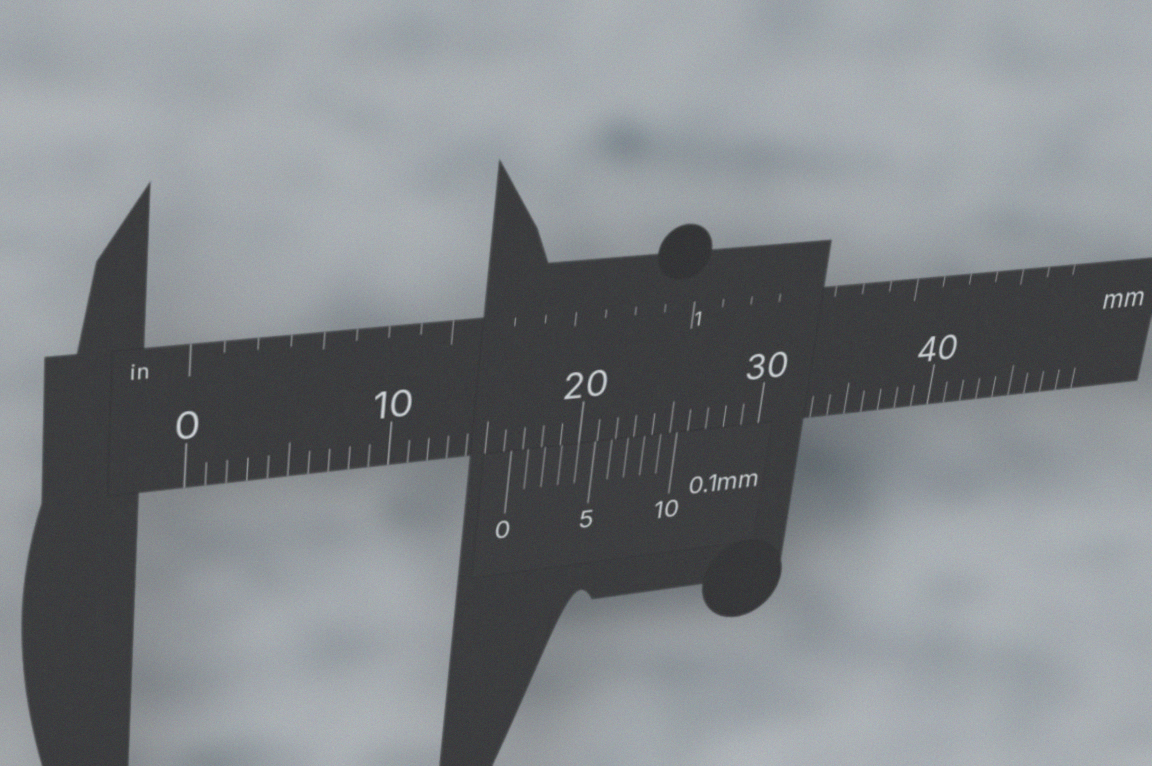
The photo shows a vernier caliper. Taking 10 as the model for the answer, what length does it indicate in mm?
16.4
